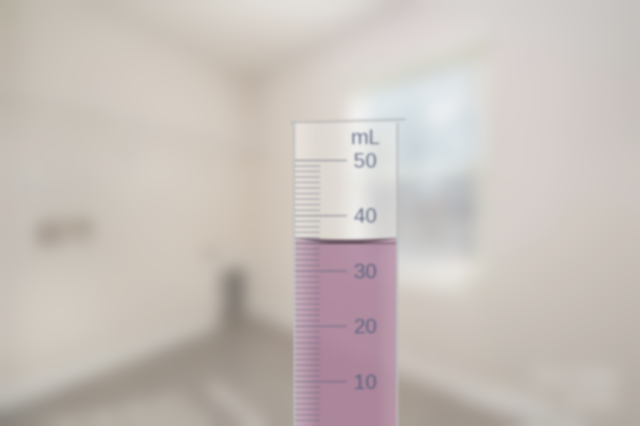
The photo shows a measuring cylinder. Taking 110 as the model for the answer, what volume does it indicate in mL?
35
